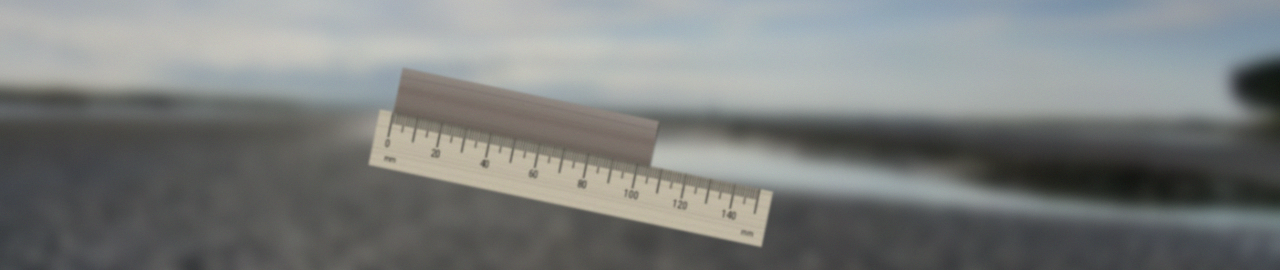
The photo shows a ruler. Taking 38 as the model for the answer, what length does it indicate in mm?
105
